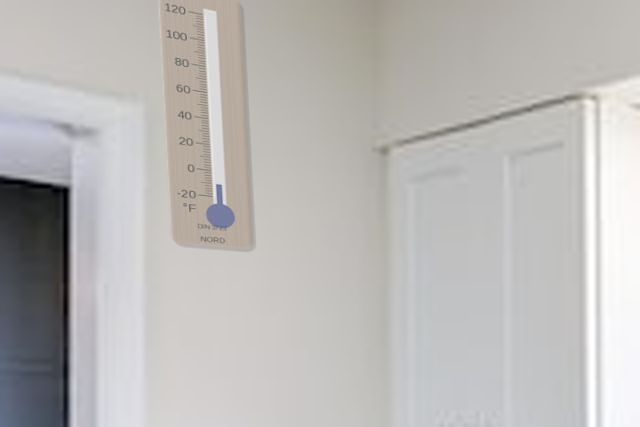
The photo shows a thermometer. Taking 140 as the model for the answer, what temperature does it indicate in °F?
-10
